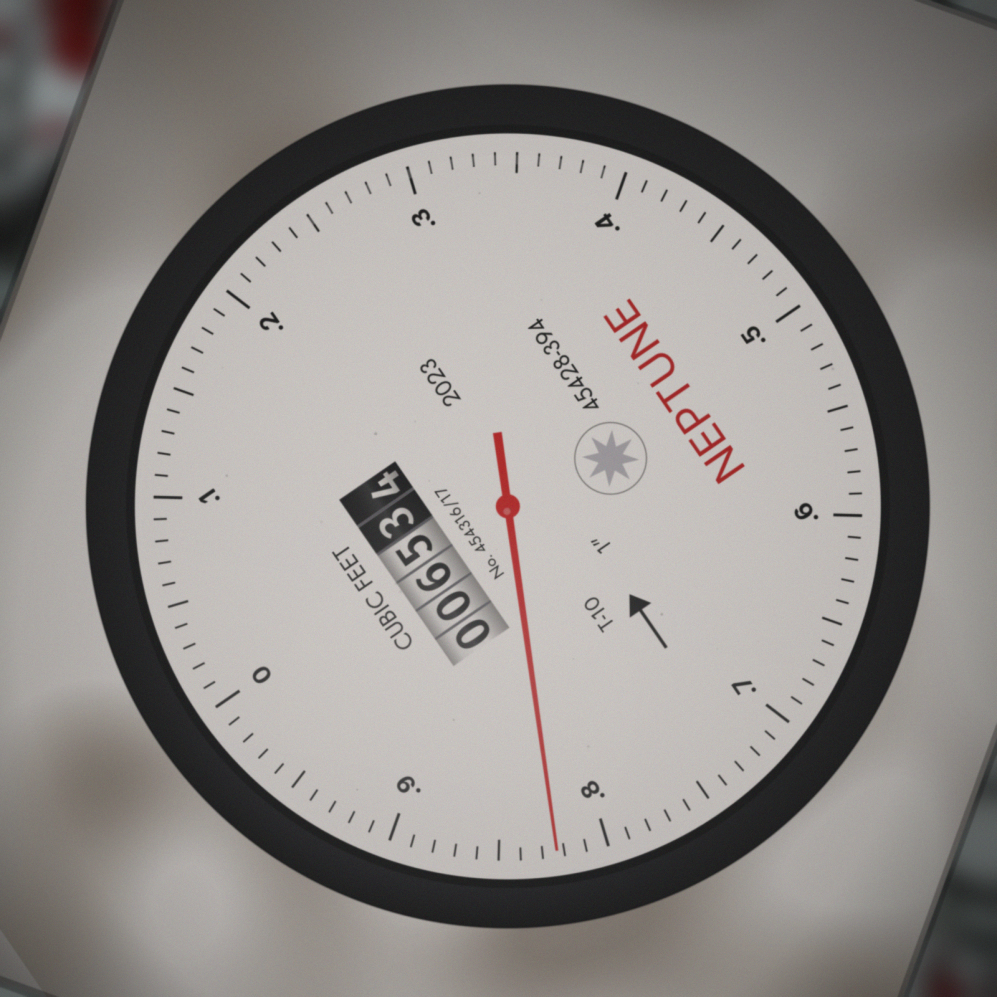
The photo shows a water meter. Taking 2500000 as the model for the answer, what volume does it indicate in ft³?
6533.82
